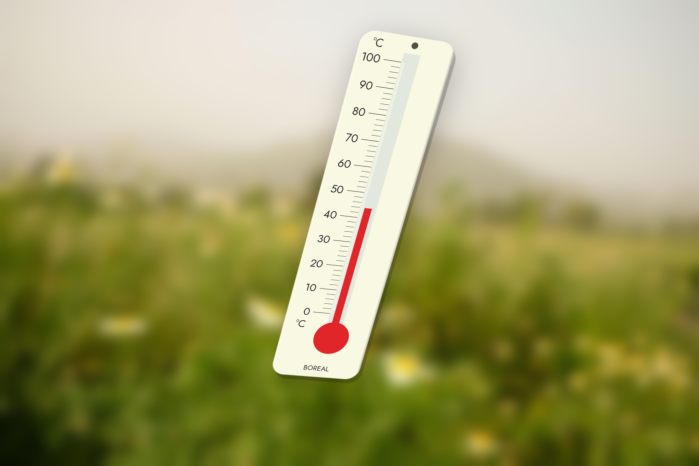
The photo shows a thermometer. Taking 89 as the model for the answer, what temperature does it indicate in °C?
44
